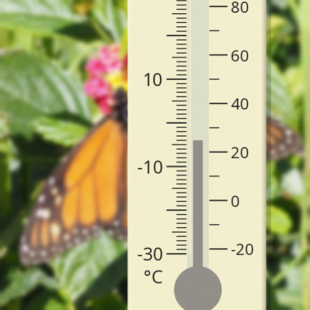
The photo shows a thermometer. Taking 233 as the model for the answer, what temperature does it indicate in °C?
-4
